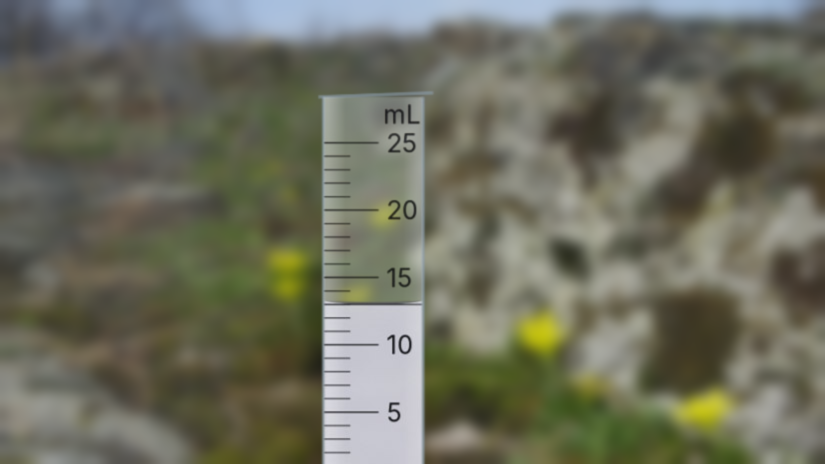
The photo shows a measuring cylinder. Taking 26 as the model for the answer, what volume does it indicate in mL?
13
